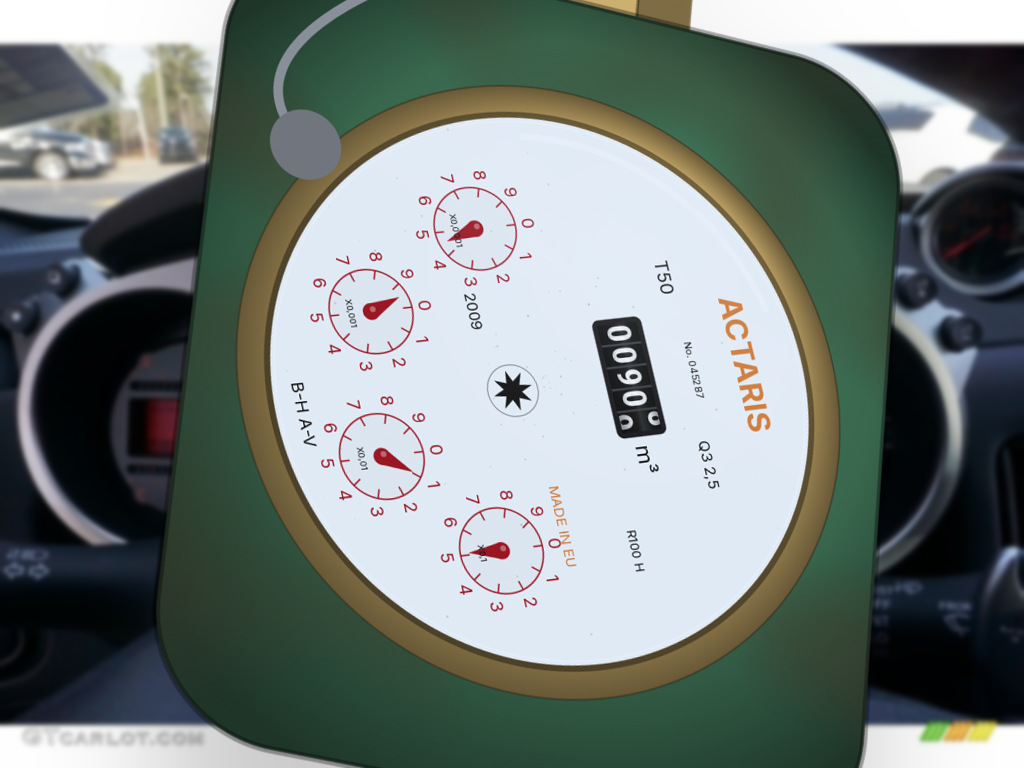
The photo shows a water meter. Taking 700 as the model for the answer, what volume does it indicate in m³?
908.5094
